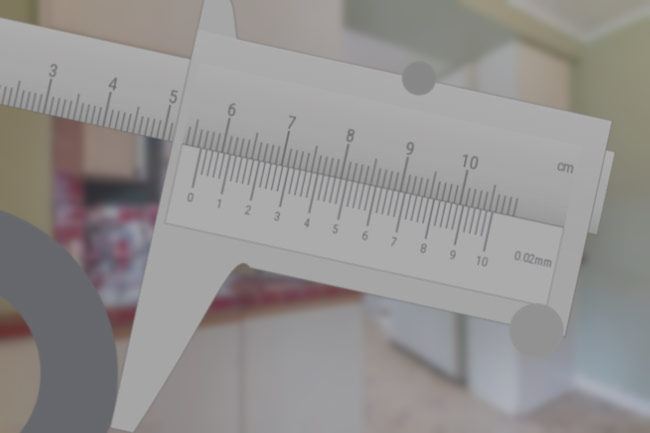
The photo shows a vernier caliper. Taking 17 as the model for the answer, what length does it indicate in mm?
56.5
